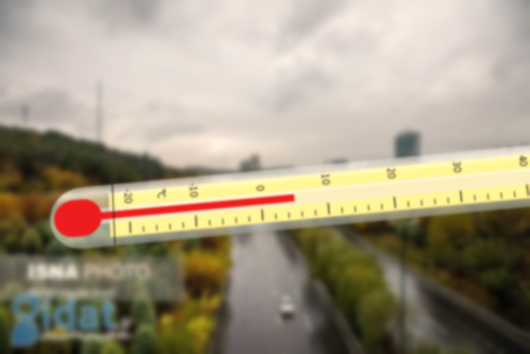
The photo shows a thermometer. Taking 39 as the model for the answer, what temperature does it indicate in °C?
5
